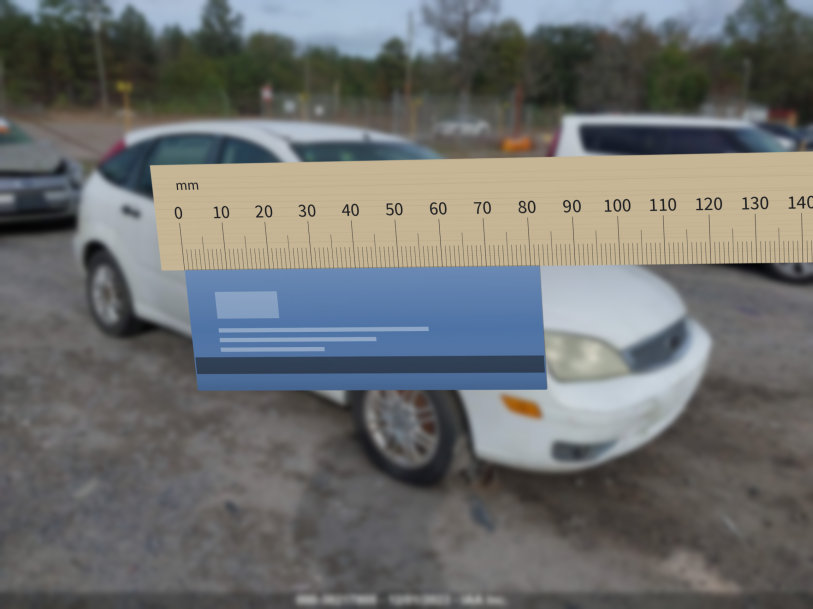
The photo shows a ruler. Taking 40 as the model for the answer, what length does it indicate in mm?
82
